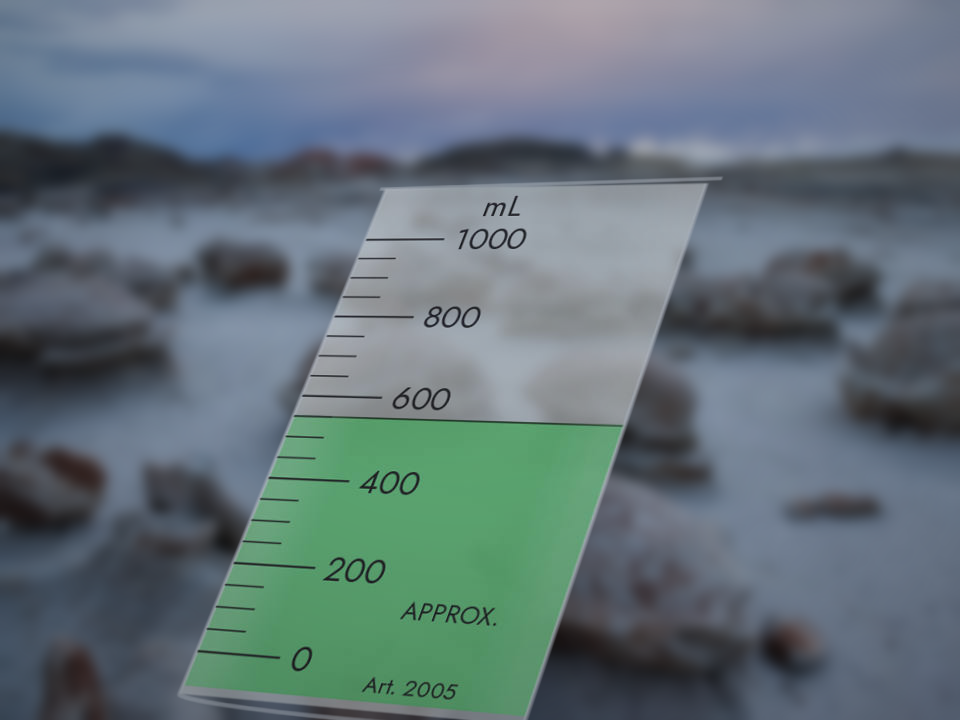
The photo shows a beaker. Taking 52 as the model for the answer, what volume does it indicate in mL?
550
